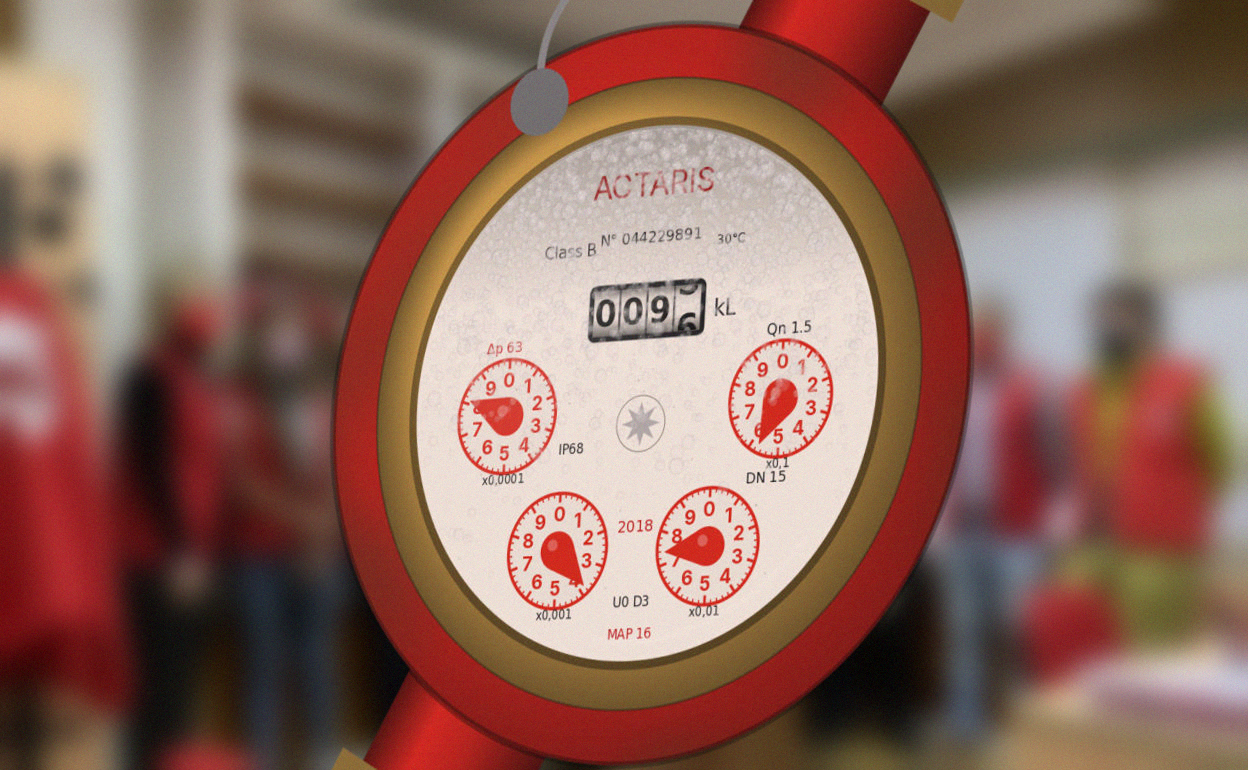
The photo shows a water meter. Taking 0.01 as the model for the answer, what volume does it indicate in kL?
95.5738
